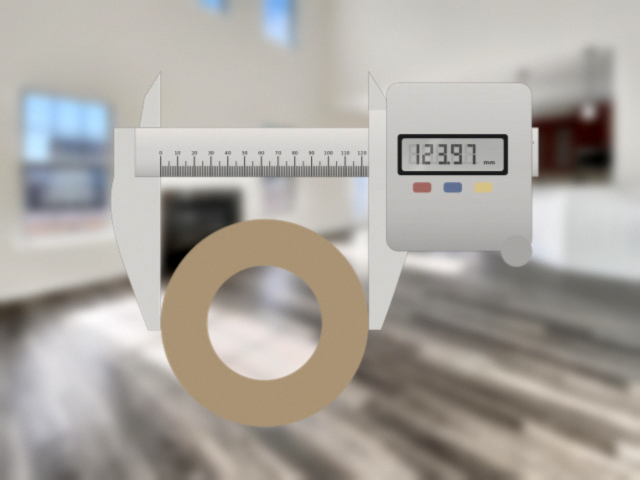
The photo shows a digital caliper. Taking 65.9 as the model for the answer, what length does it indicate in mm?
123.97
